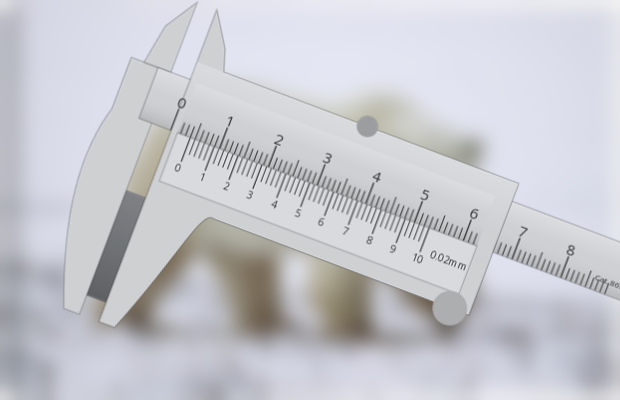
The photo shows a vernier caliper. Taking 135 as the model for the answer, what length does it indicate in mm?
4.0
